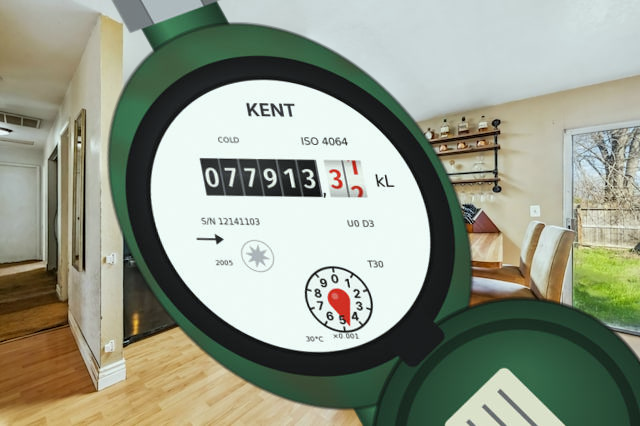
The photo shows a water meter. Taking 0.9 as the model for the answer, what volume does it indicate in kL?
77913.314
